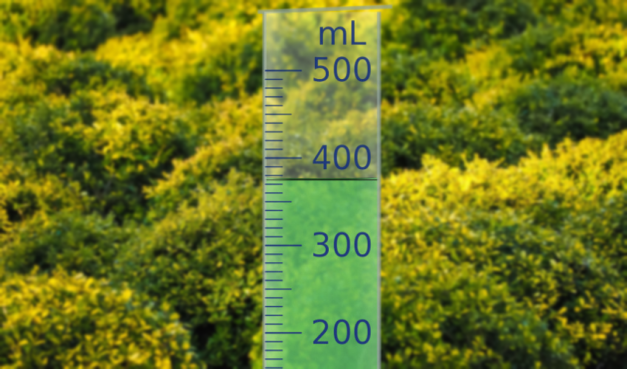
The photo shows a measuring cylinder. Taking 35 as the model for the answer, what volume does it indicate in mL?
375
